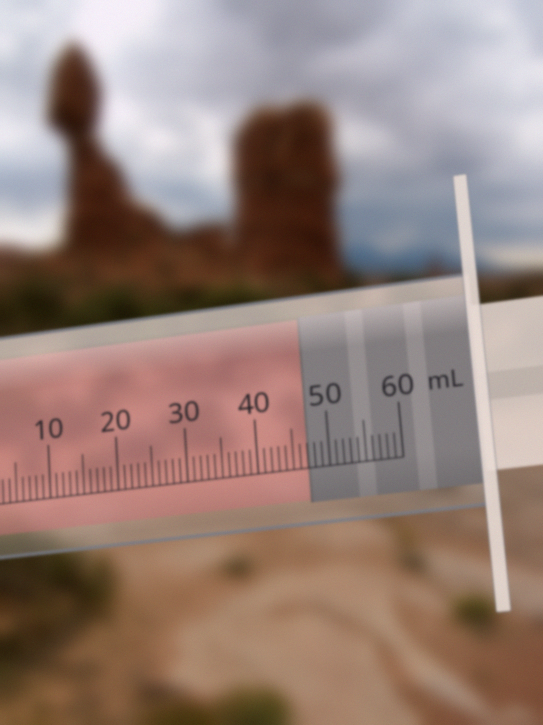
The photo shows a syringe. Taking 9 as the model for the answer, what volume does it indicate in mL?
47
